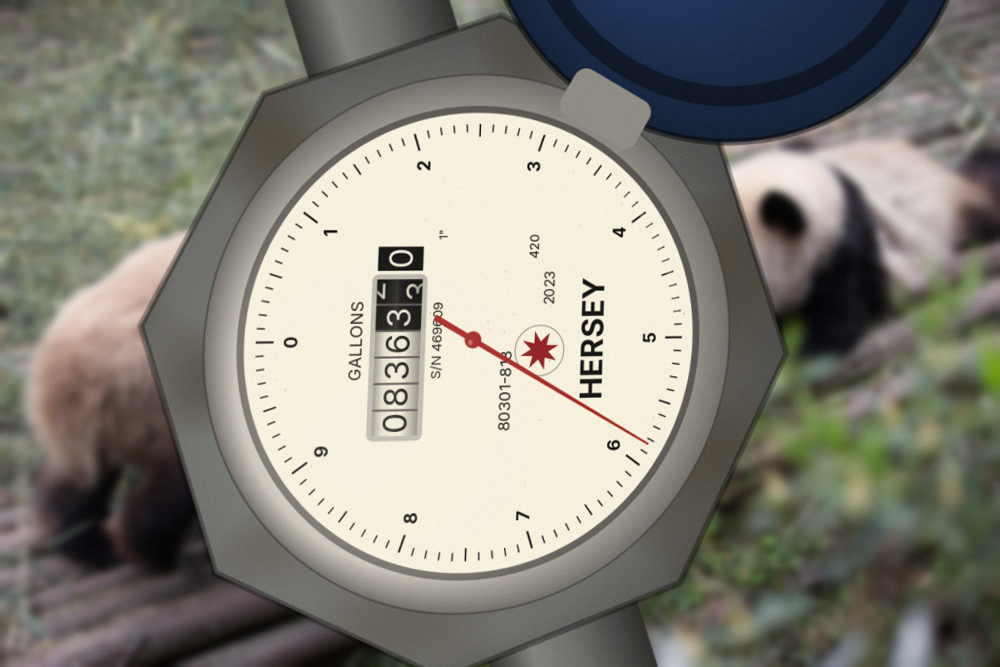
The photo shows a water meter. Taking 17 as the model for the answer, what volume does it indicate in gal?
836325.8
